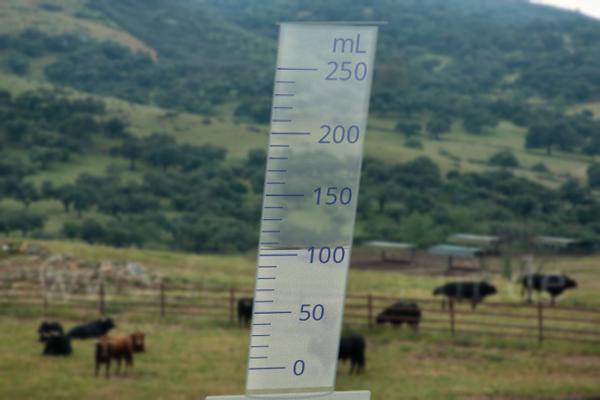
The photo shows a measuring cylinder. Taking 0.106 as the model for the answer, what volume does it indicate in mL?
105
